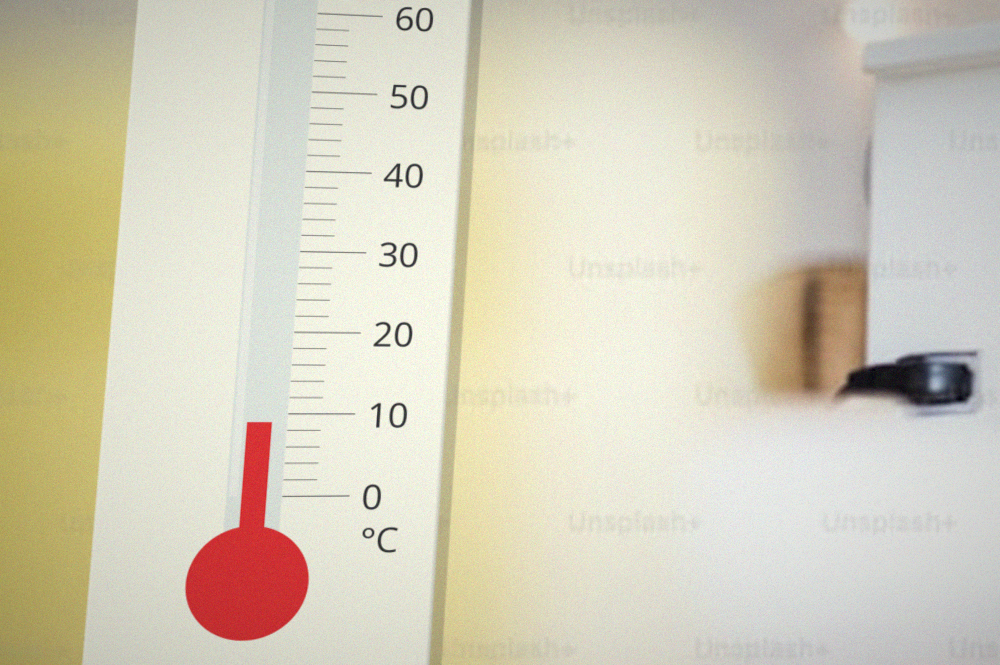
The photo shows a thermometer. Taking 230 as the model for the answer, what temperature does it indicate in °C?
9
